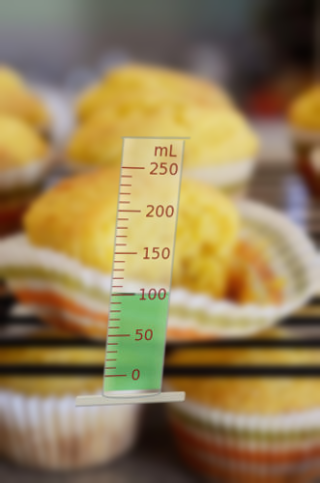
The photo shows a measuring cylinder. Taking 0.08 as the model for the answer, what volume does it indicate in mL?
100
